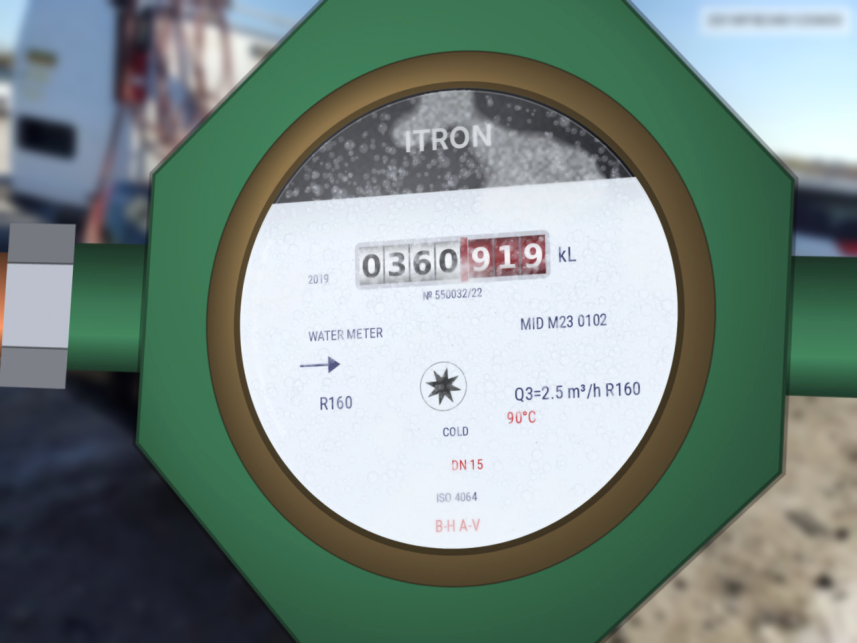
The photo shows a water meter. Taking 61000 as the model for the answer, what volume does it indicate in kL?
360.919
